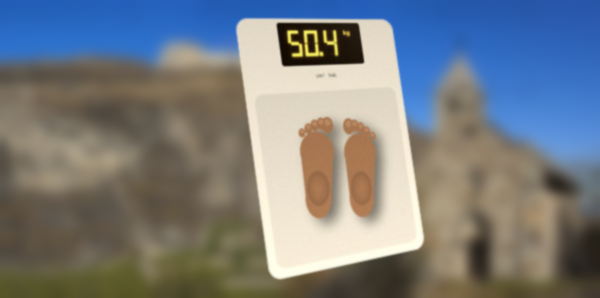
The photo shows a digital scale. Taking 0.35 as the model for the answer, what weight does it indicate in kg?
50.4
